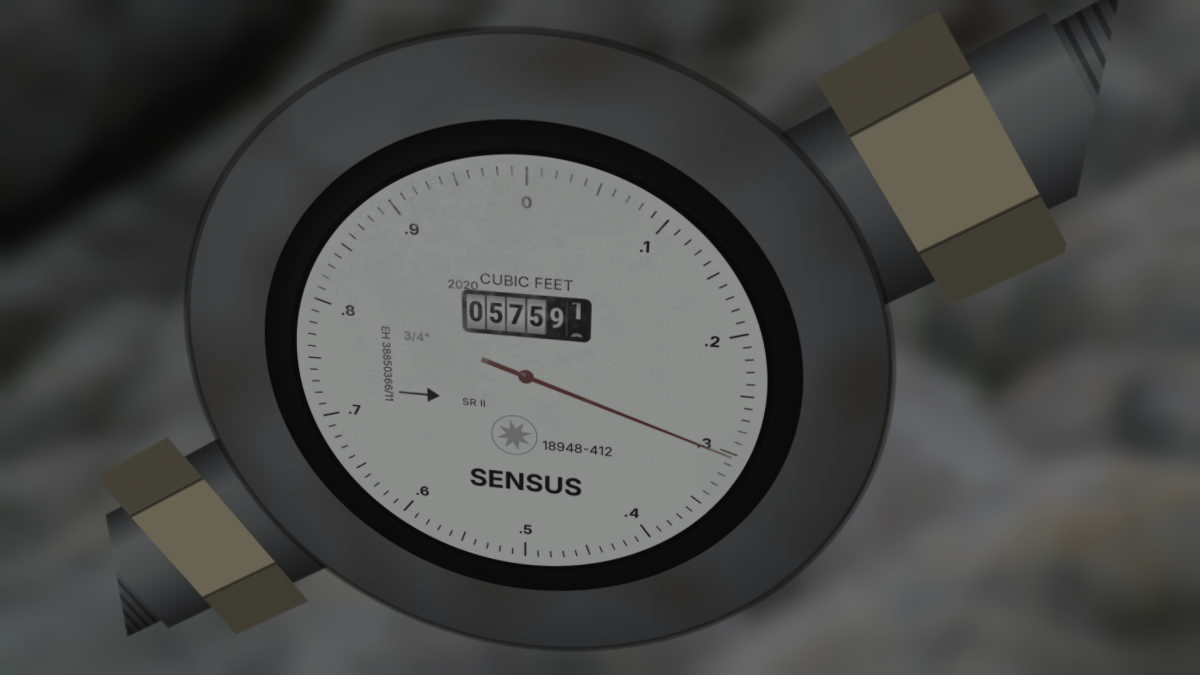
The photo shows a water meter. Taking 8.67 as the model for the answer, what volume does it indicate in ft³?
57591.30
